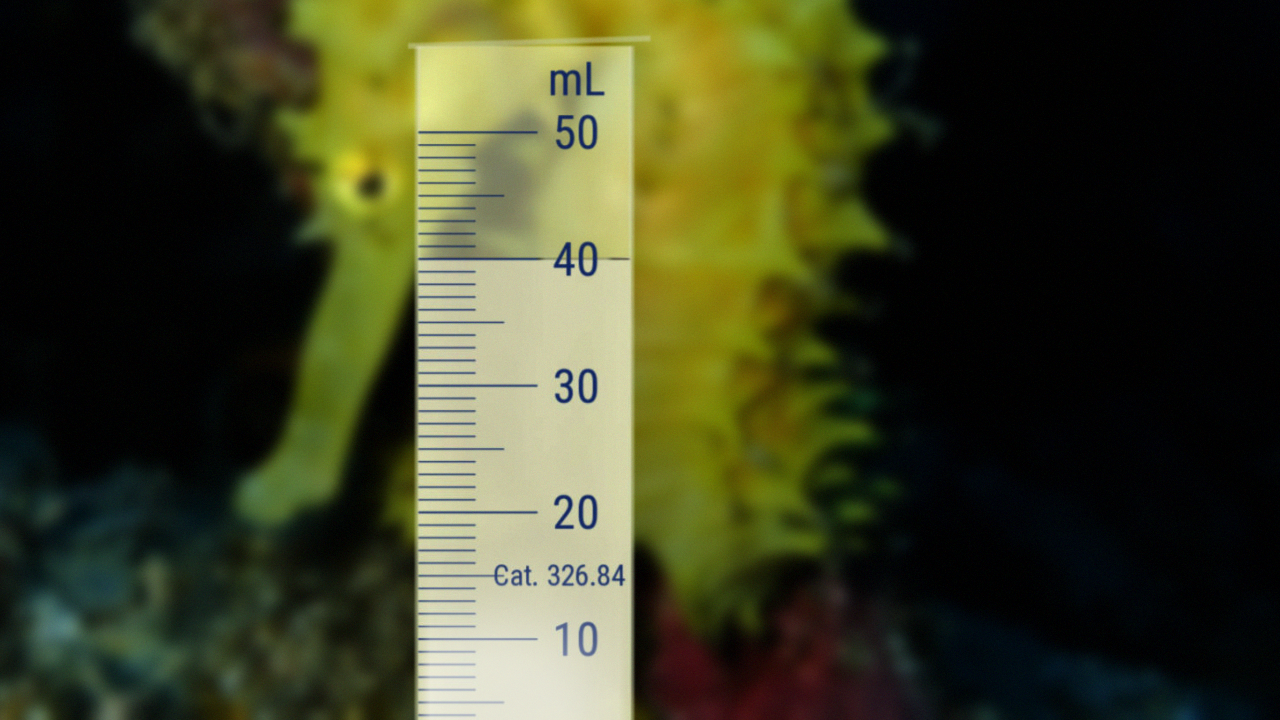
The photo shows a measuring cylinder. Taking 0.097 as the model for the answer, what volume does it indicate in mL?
40
